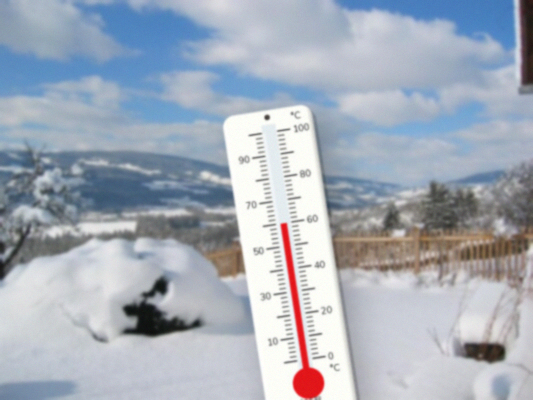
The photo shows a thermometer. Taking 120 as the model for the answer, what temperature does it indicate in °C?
60
